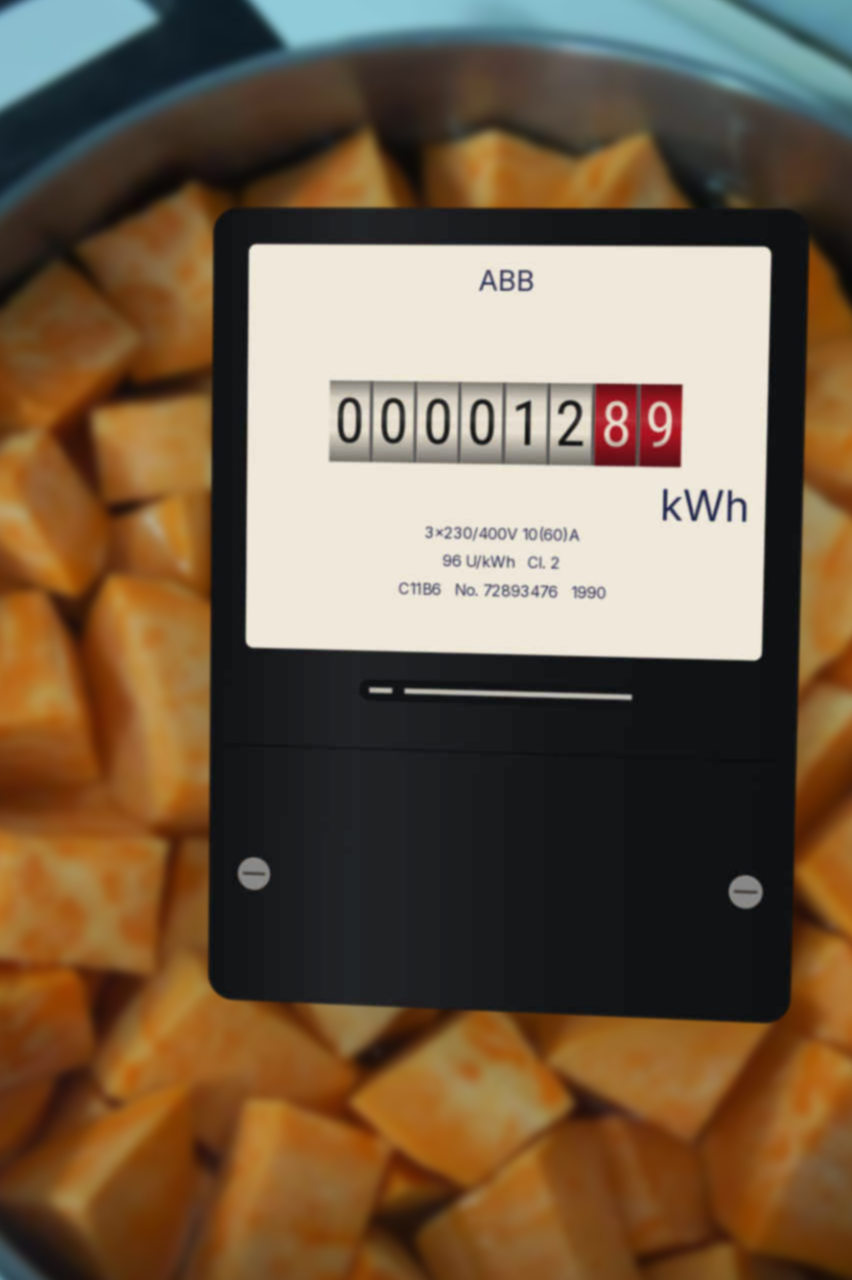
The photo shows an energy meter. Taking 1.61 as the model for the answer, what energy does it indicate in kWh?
12.89
